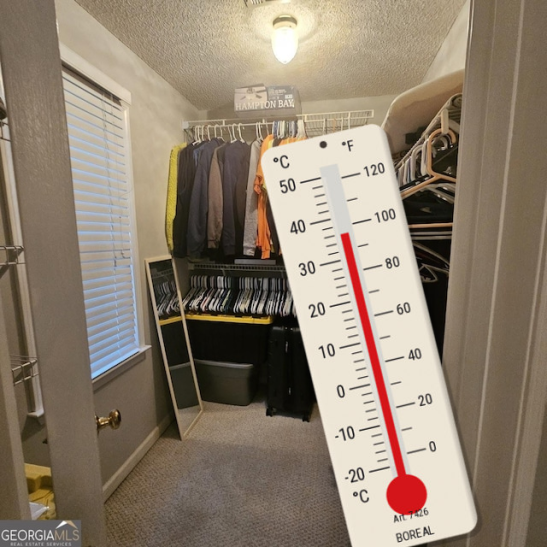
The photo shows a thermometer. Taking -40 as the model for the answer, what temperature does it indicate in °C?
36
